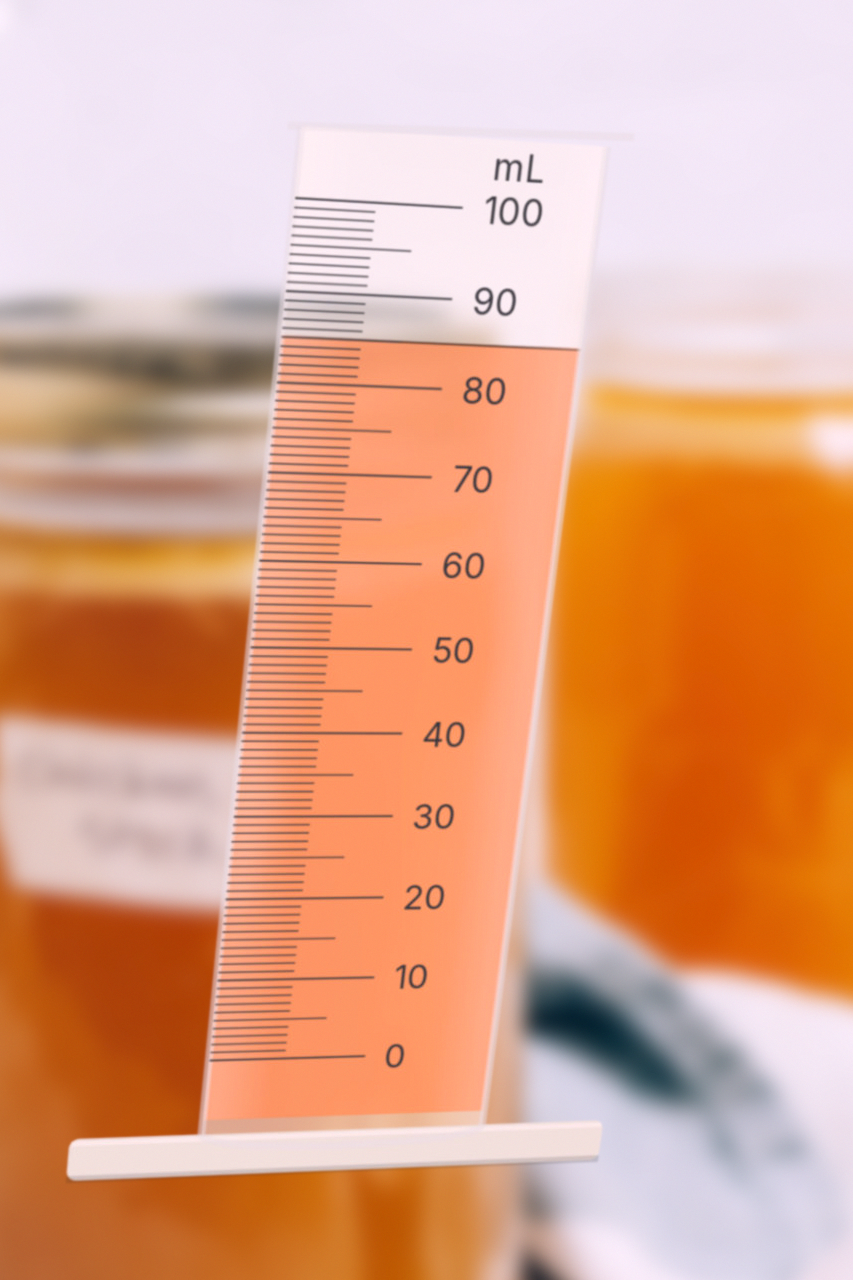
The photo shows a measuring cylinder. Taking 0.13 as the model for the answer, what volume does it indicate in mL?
85
